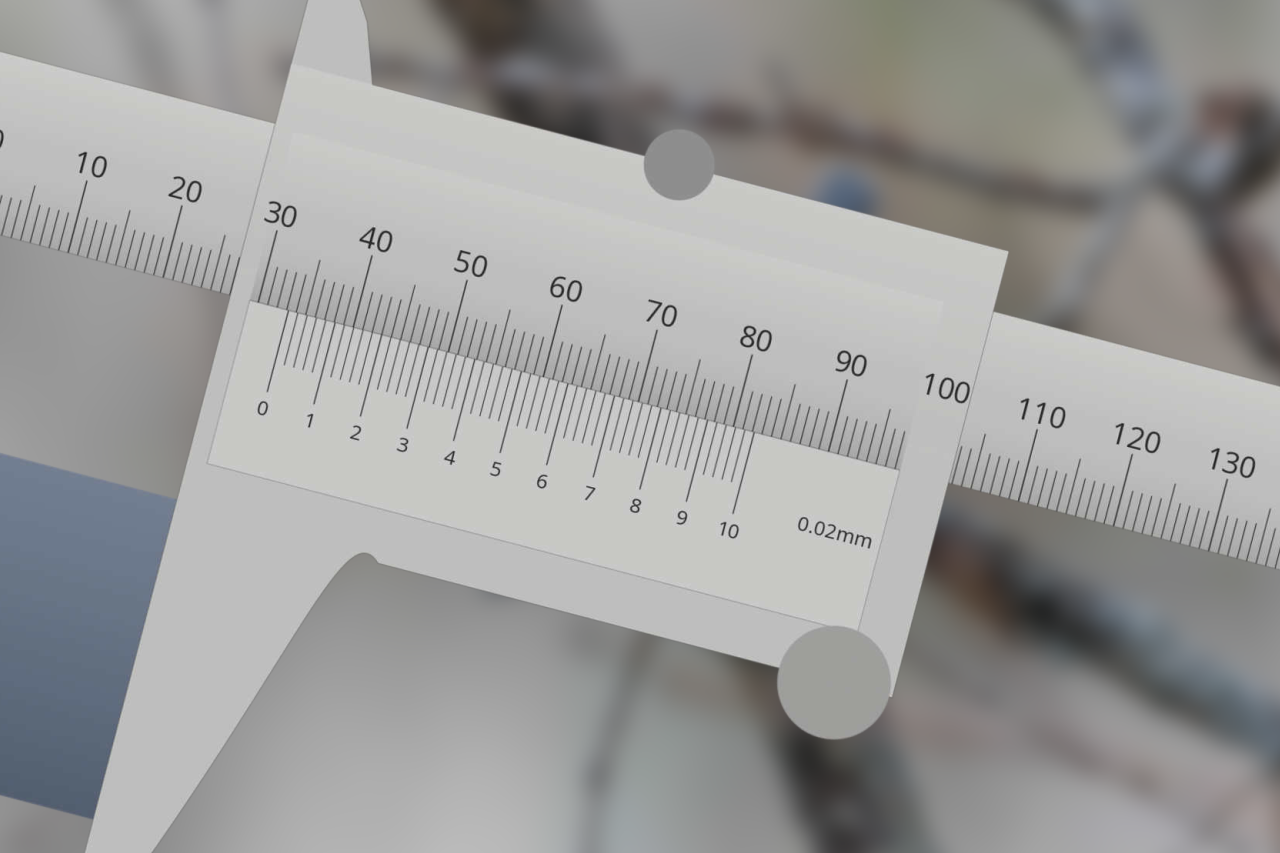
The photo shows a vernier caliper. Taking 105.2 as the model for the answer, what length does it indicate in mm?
33.2
